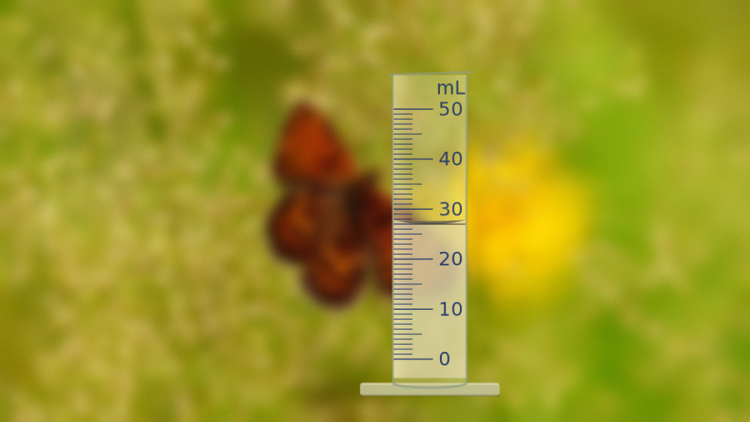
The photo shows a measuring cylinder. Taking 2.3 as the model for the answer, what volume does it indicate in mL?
27
